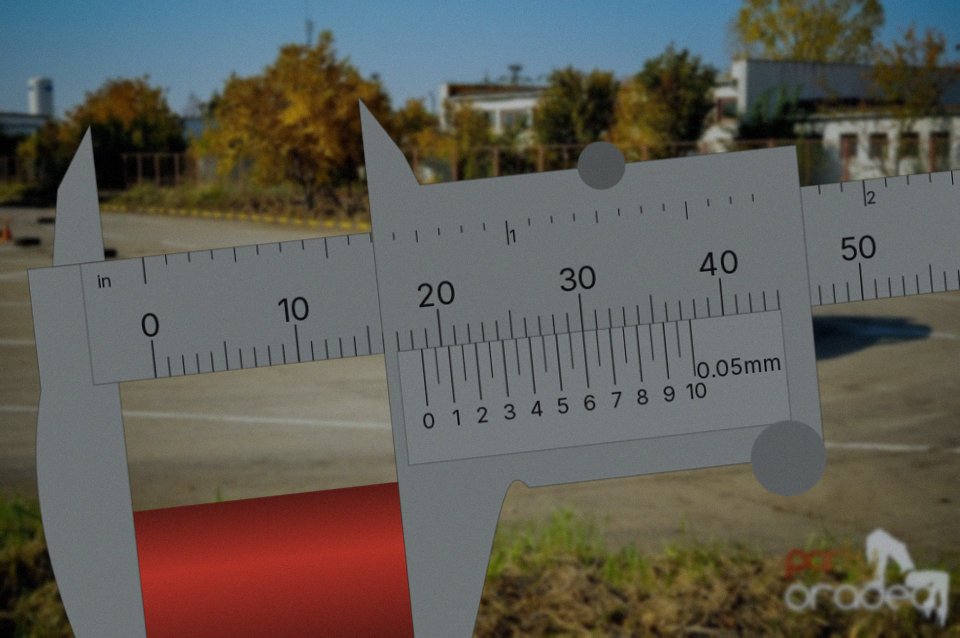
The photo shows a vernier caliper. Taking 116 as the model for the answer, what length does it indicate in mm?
18.6
